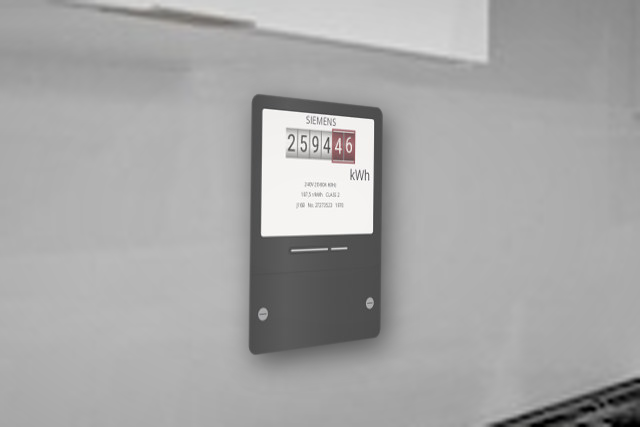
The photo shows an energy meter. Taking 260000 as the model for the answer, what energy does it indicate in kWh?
2594.46
